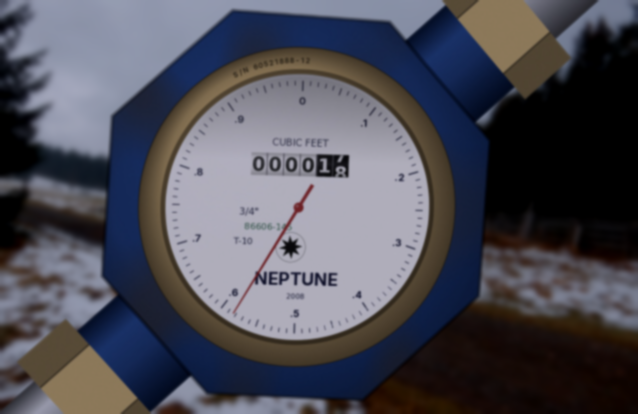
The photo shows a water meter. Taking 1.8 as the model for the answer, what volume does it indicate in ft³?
17.58
